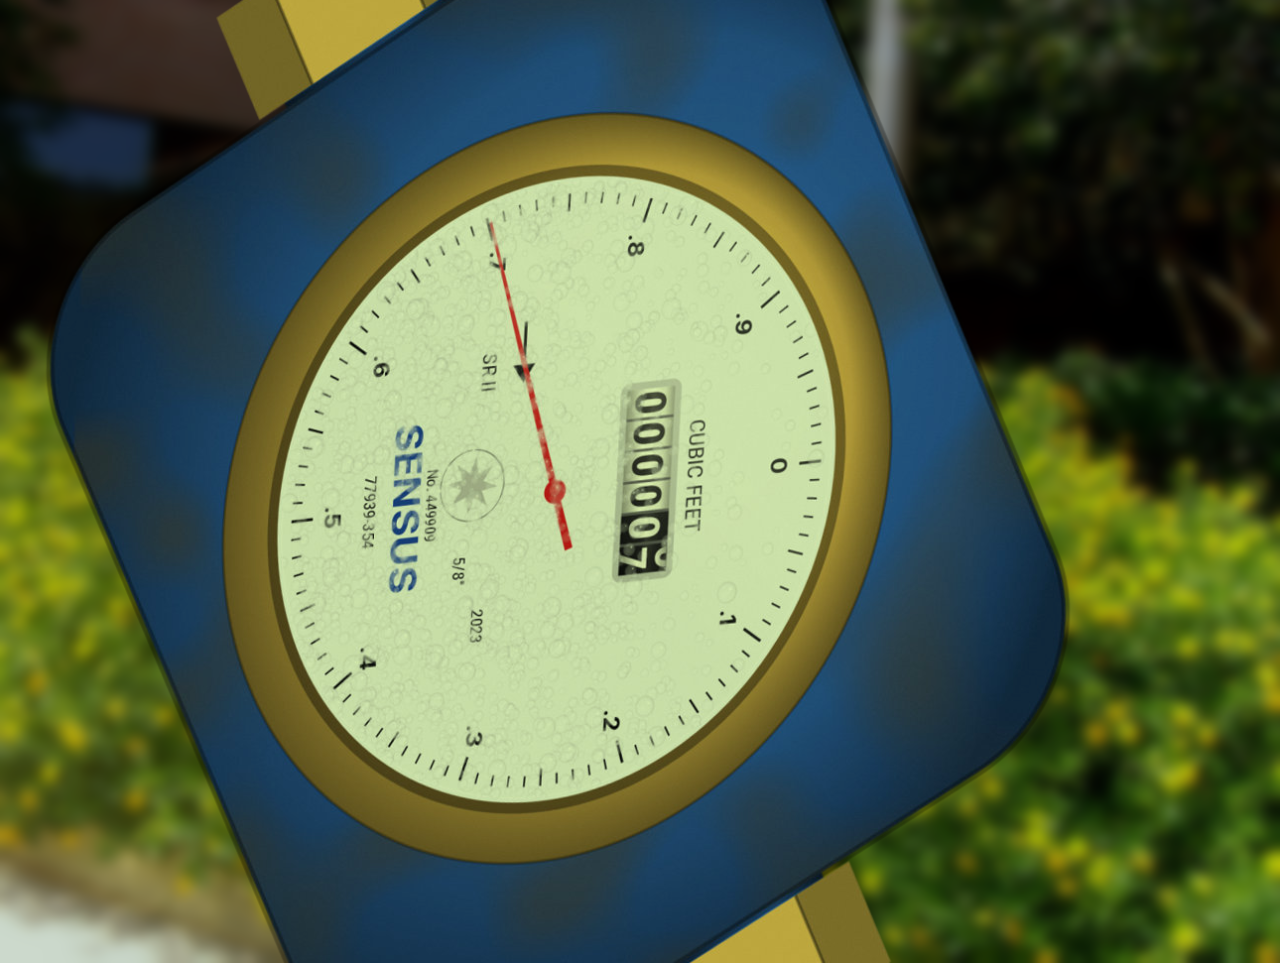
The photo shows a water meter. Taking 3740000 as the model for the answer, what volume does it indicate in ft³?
6.70
